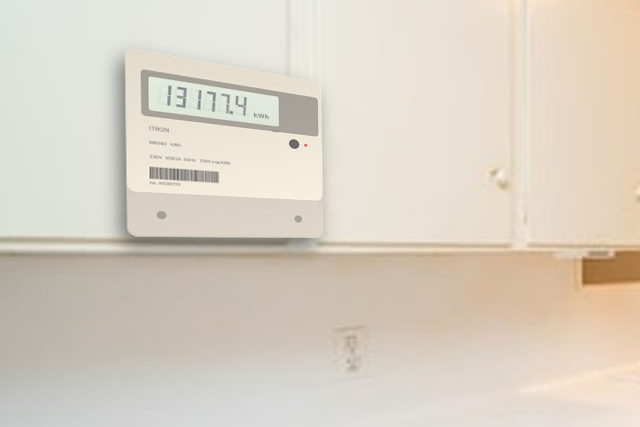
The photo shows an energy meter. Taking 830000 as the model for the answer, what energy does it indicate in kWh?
13177.4
